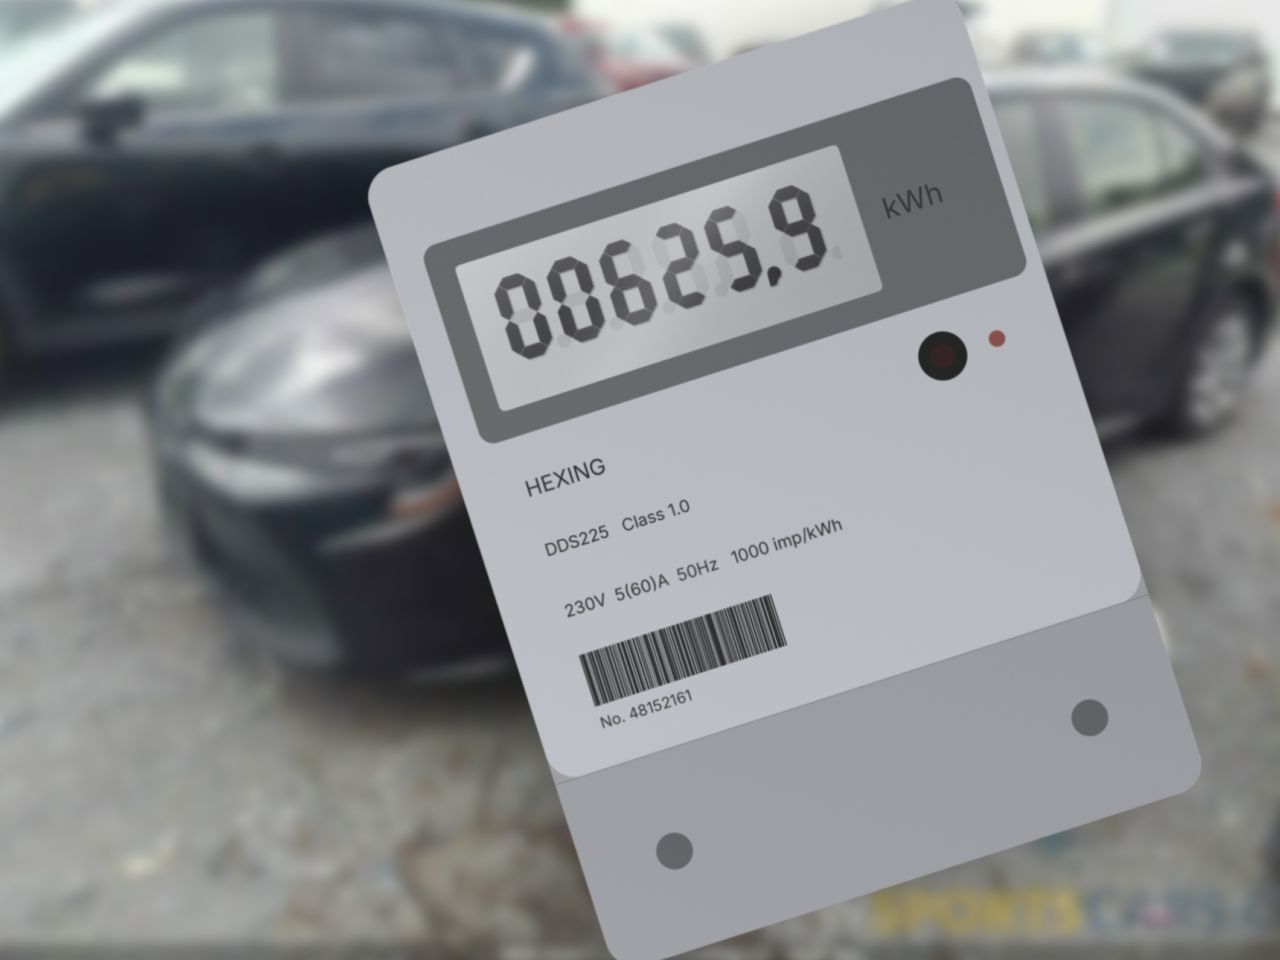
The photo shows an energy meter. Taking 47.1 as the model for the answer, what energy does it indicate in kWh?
625.9
